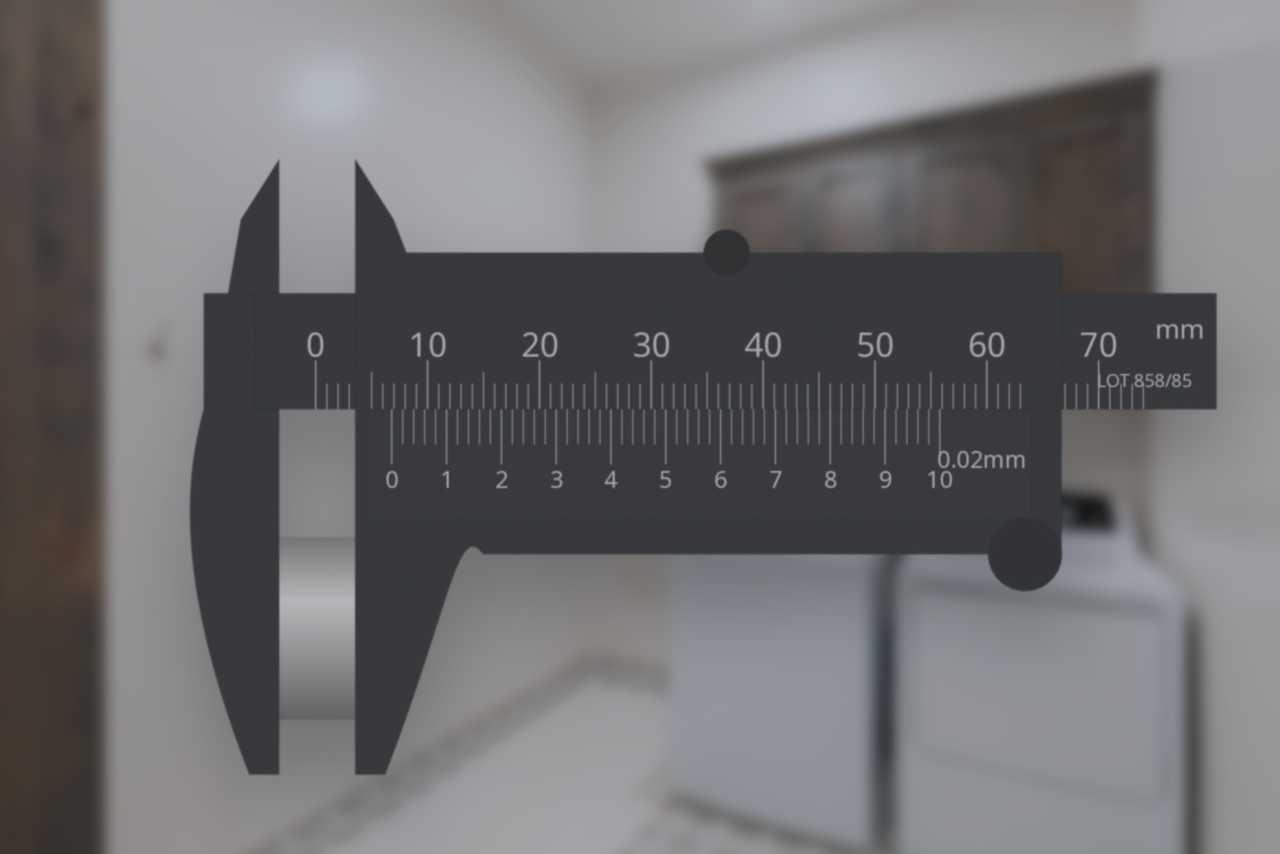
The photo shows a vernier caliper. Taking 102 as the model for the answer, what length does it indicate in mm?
6.8
